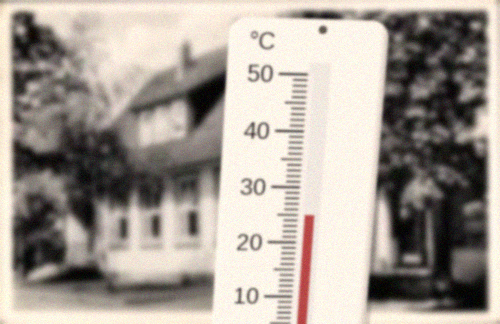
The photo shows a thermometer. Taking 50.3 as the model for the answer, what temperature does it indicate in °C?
25
